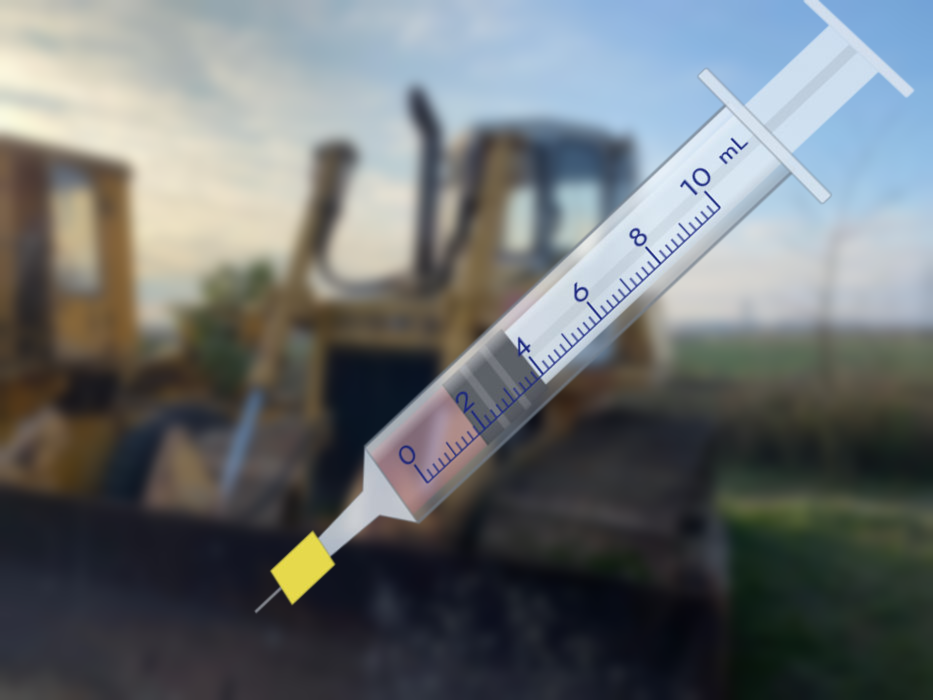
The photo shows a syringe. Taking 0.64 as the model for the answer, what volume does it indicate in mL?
1.8
